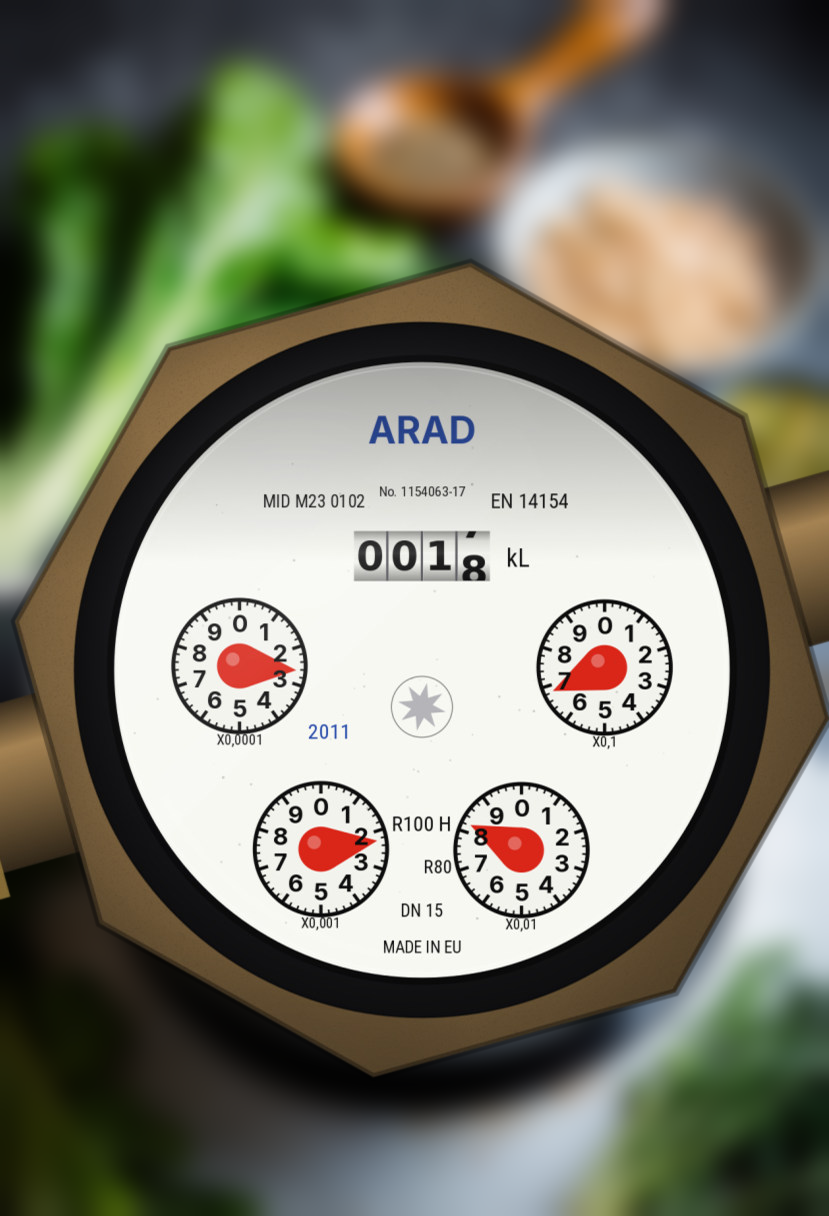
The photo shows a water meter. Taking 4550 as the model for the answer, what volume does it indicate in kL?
17.6822
